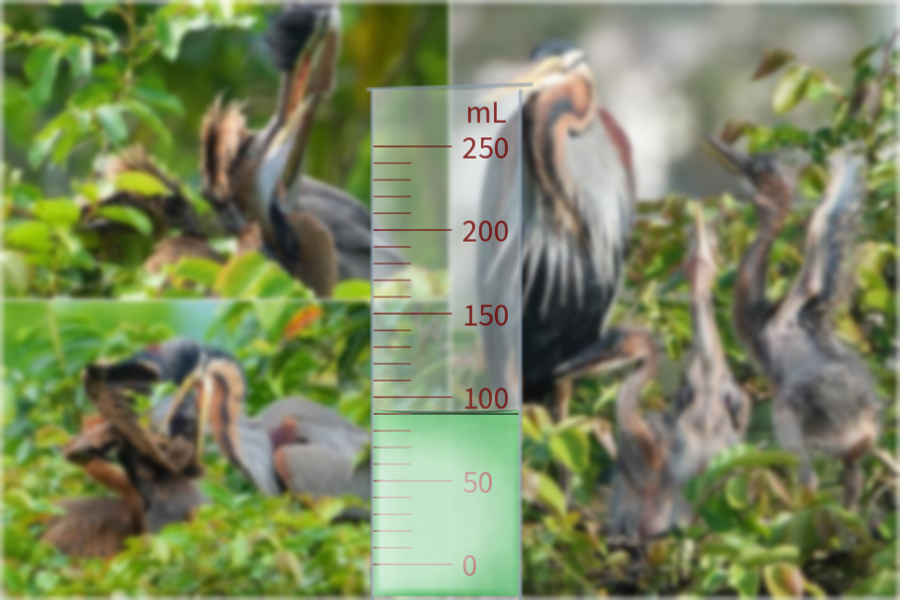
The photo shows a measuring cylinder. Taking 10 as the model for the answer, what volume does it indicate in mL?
90
